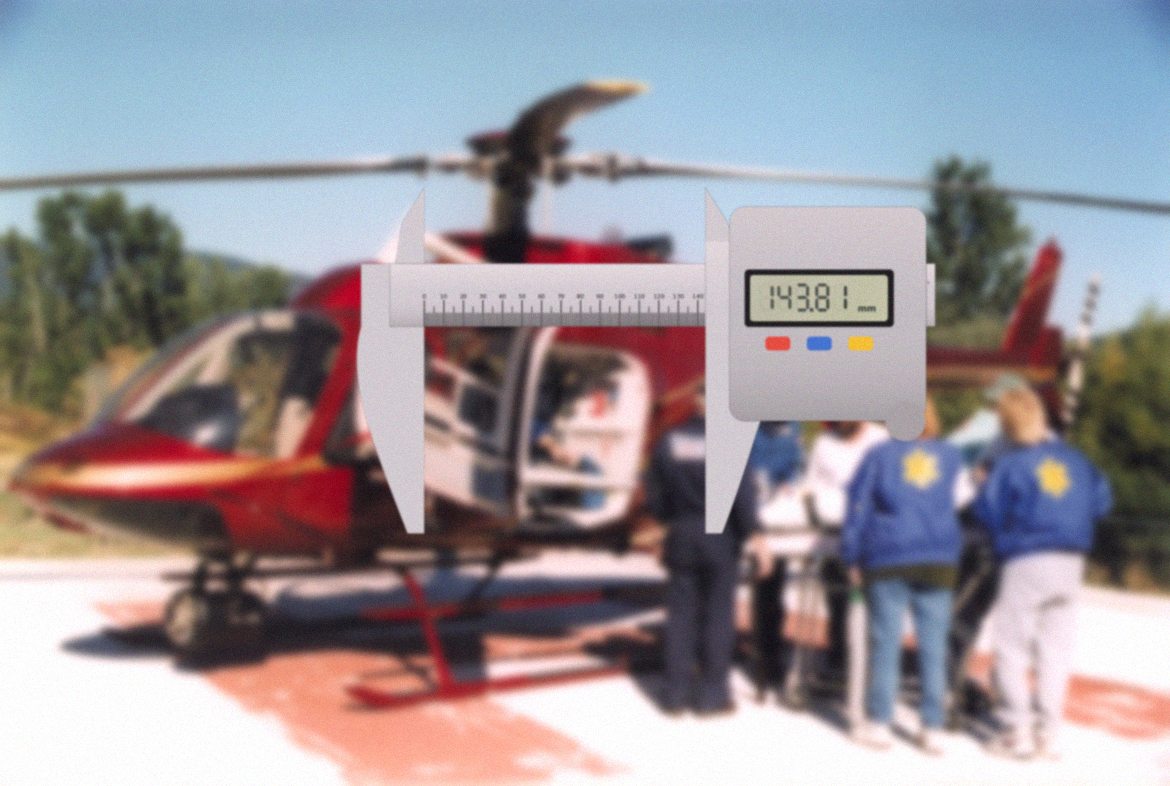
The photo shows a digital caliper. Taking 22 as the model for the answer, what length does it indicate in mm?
143.81
